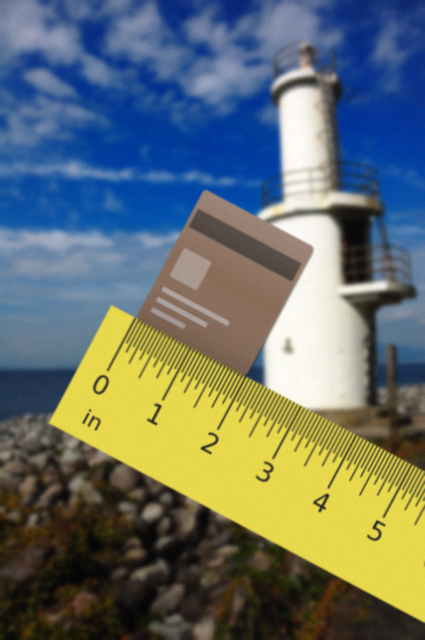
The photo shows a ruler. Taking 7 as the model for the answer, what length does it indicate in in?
2
